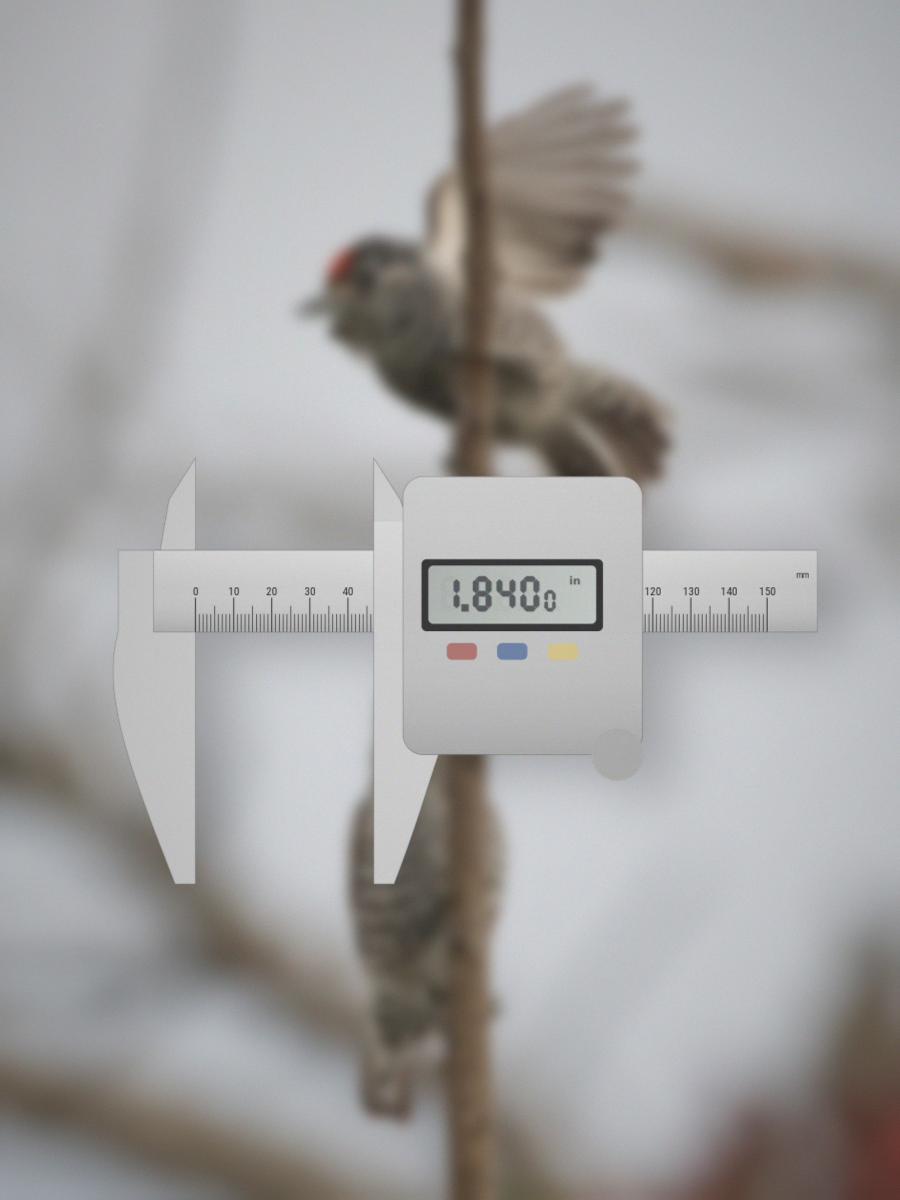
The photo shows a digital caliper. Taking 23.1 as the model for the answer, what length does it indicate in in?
1.8400
